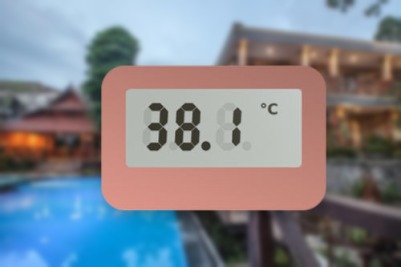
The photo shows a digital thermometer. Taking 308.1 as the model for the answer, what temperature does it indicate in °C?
38.1
